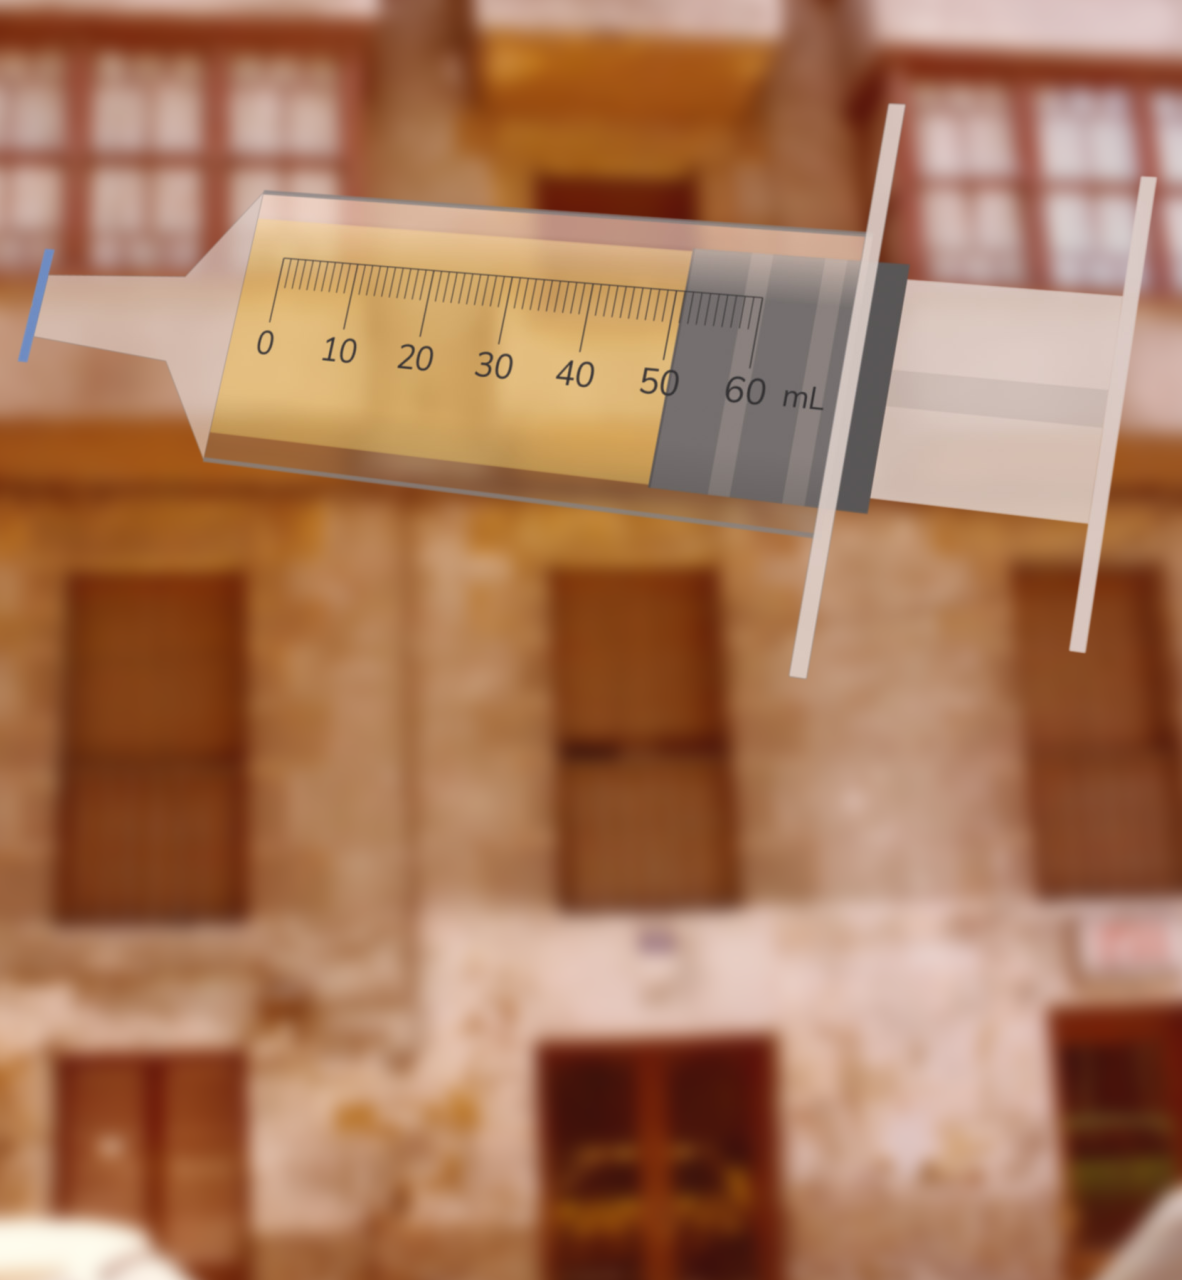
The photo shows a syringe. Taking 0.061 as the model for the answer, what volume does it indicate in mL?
51
